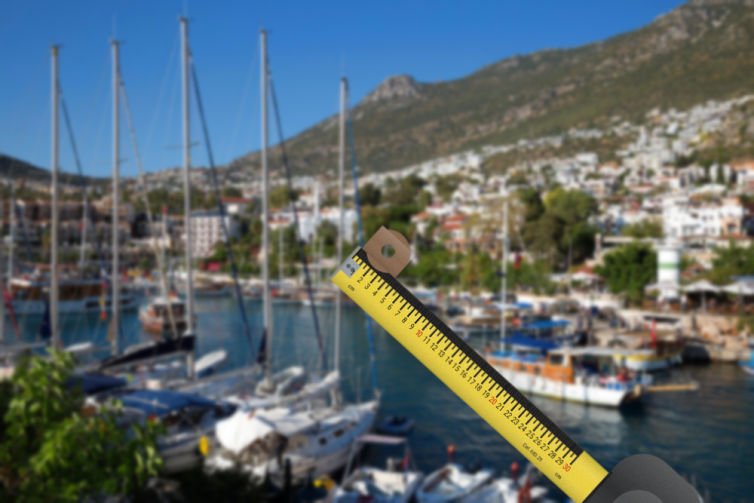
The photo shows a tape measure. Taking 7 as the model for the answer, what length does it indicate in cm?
4.5
